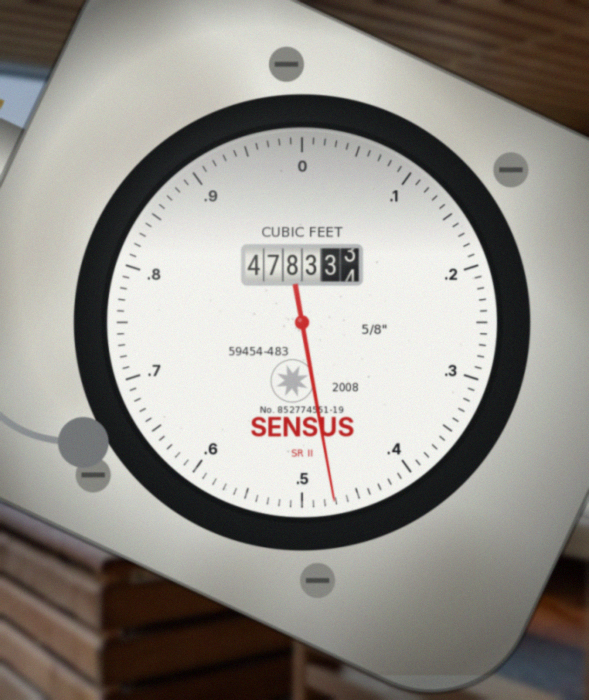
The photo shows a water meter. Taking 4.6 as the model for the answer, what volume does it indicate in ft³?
478333.47
